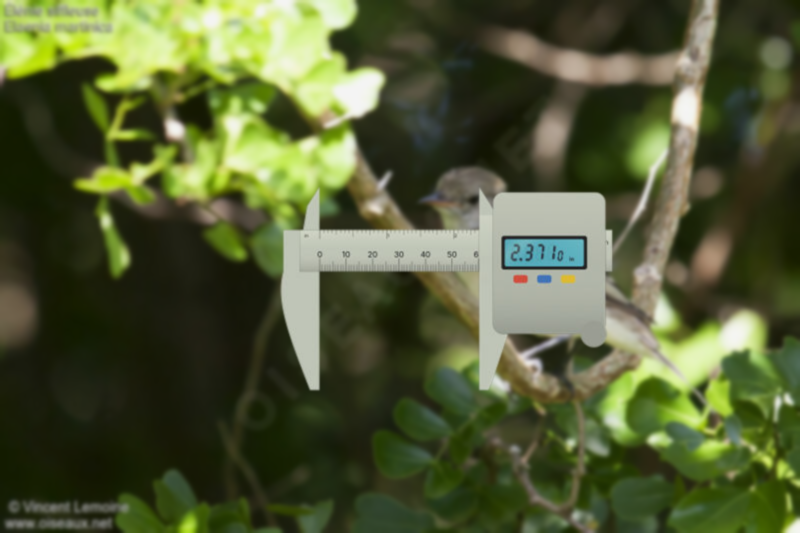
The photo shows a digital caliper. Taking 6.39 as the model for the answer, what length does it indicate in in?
2.3710
